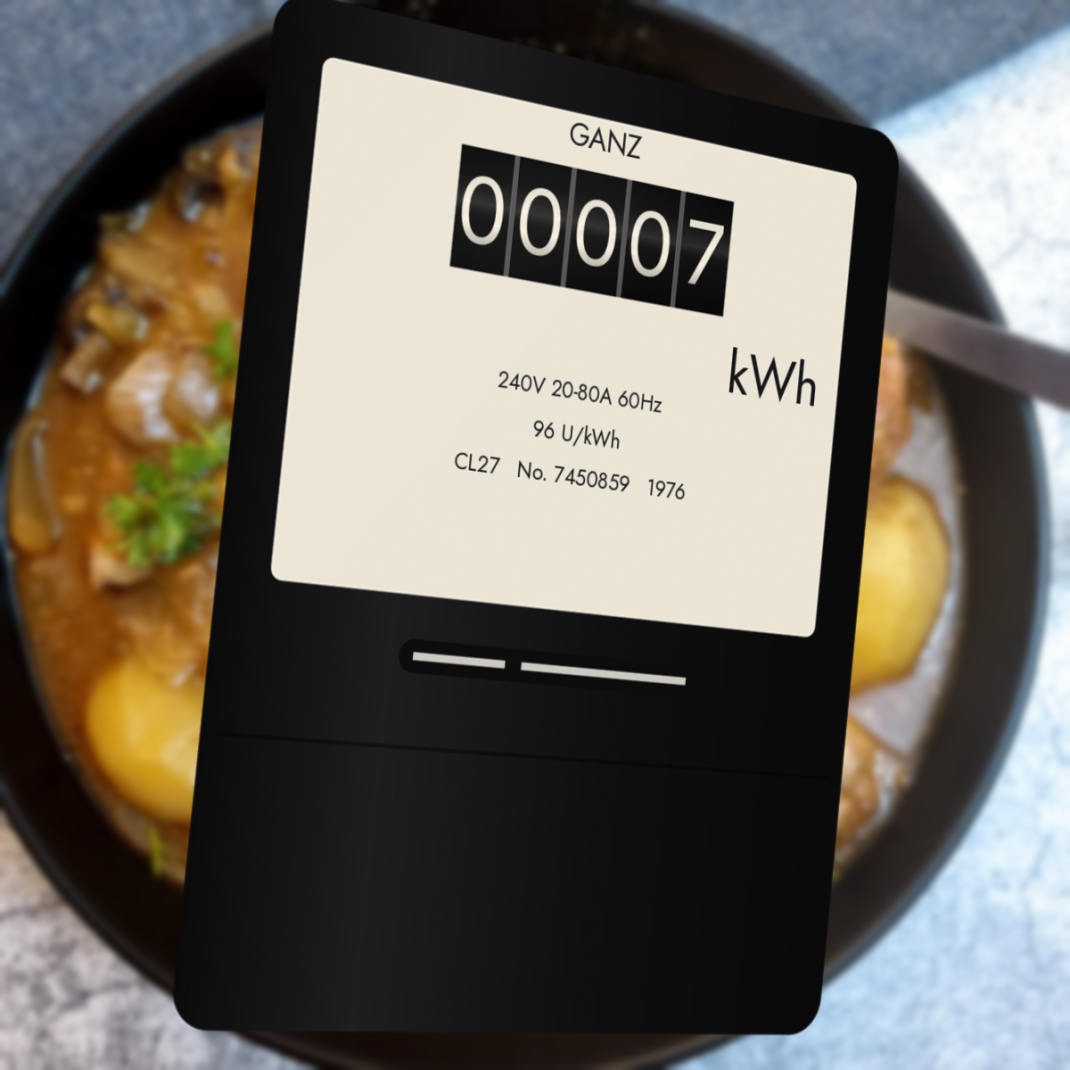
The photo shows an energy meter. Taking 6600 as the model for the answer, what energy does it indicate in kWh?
7
